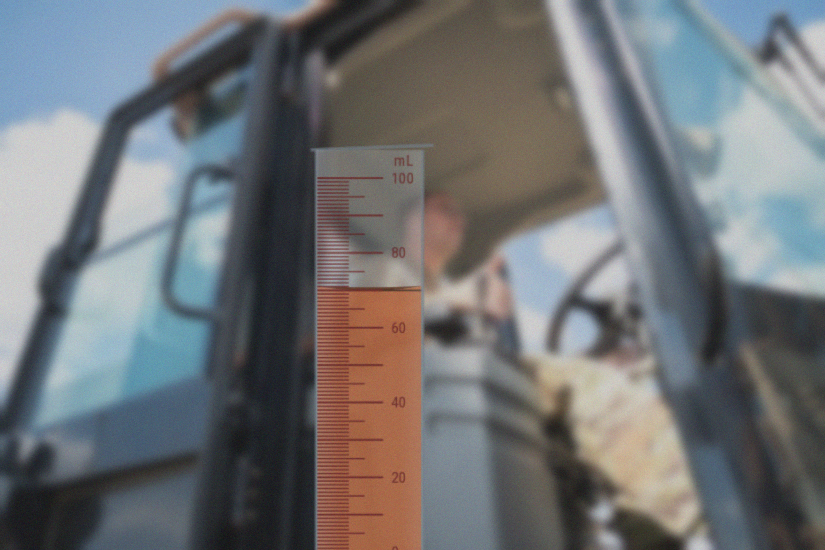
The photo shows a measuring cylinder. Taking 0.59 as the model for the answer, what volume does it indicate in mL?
70
